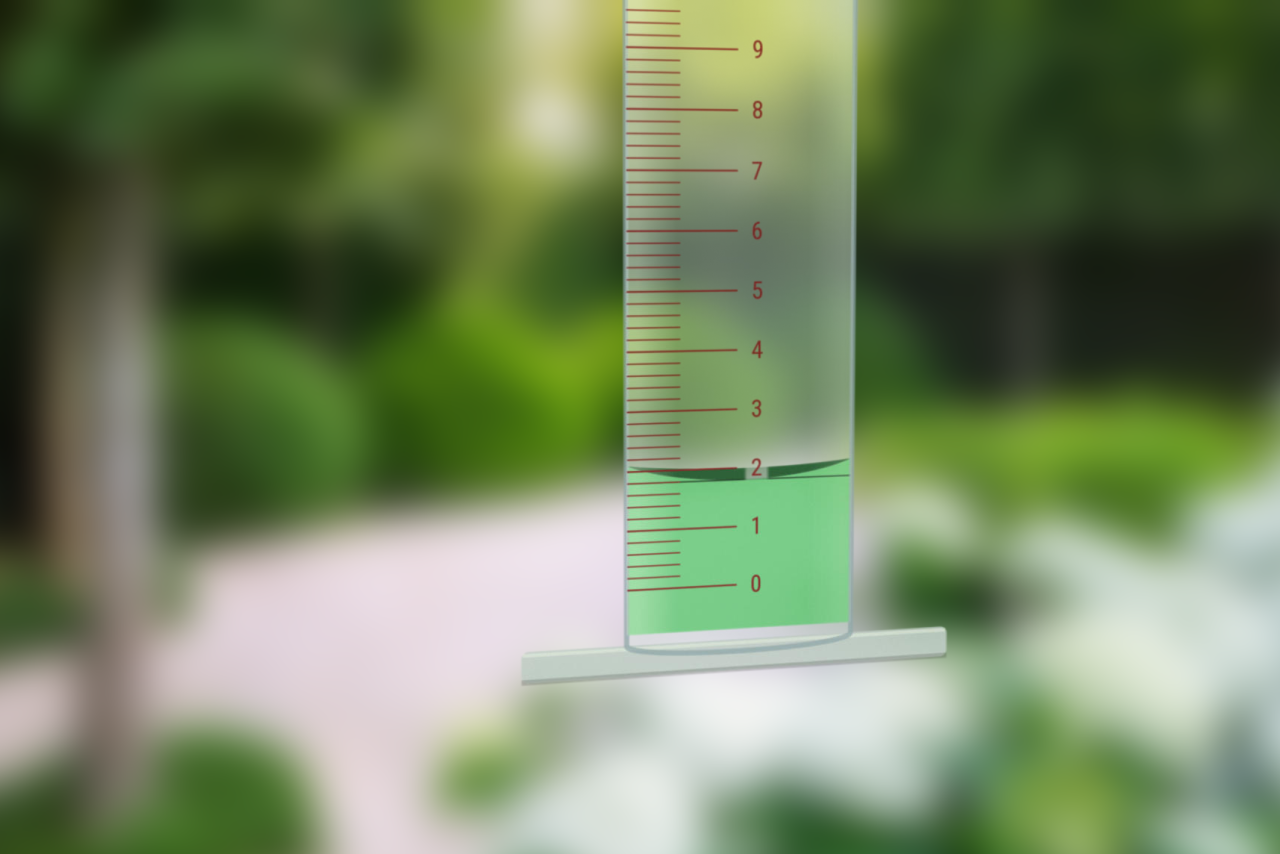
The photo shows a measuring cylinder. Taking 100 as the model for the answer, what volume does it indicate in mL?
1.8
